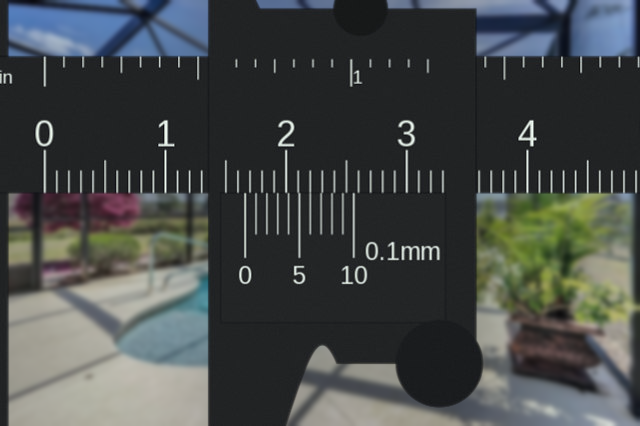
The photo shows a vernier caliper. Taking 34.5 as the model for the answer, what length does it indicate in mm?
16.6
